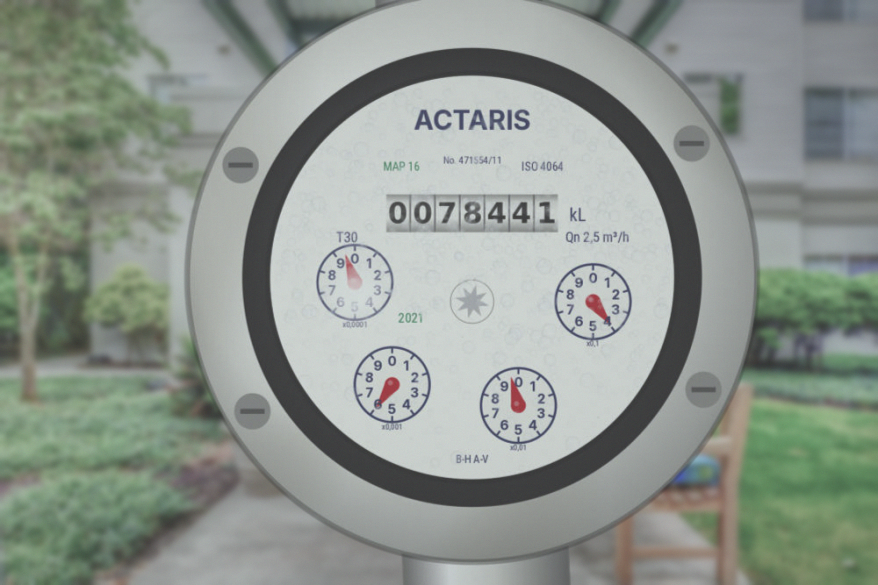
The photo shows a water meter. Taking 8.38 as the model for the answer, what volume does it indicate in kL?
78441.3959
